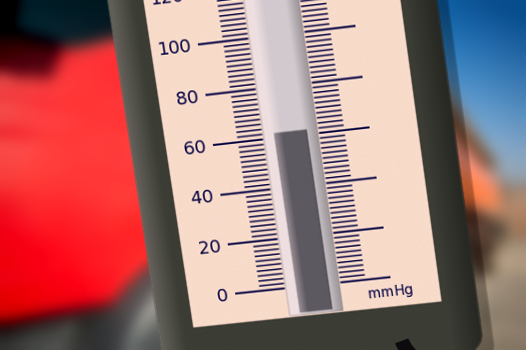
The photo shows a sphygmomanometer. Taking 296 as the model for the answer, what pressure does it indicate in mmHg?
62
